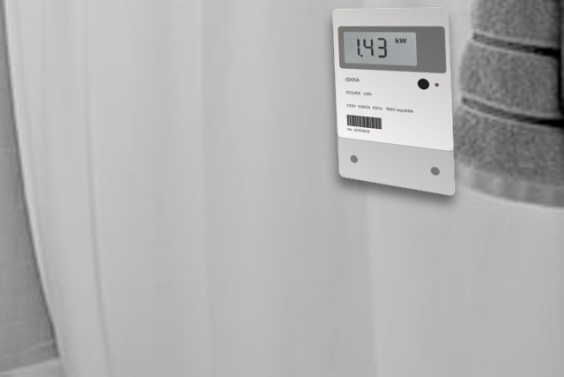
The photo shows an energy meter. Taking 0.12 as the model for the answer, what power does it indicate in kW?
1.43
